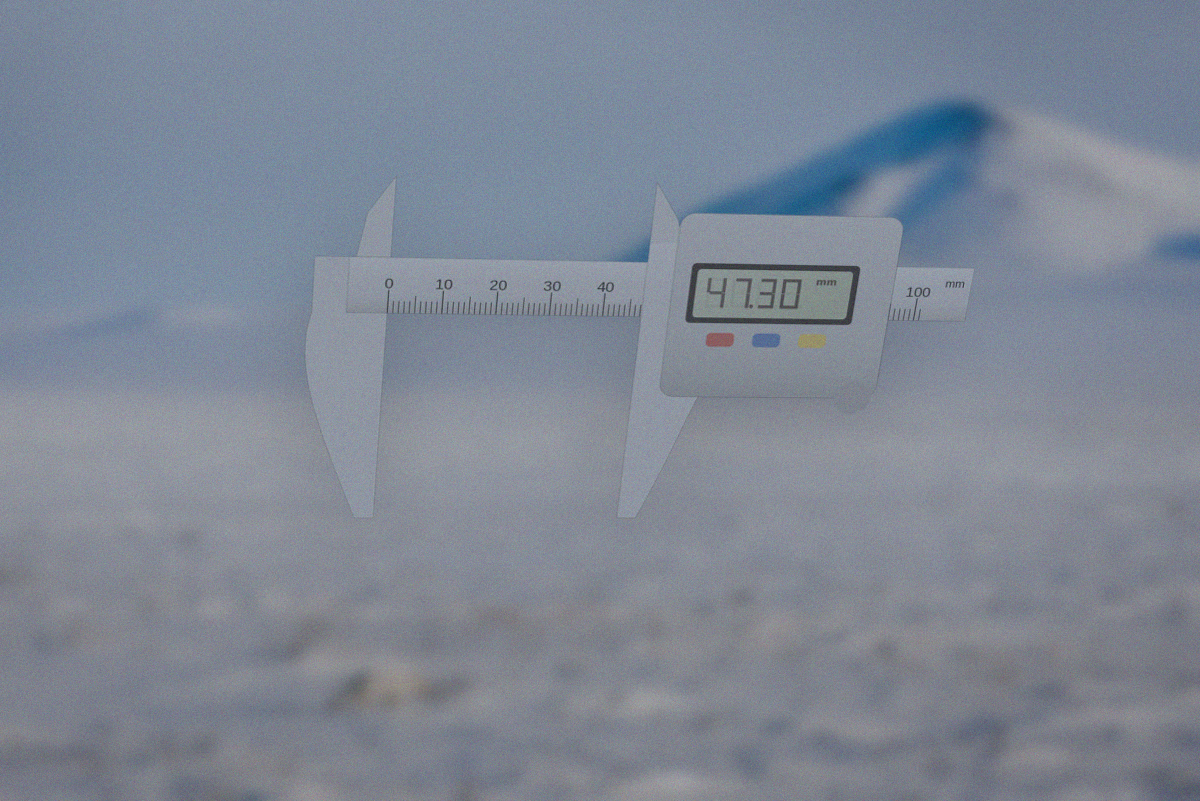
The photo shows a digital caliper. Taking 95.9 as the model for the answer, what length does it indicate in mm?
47.30
